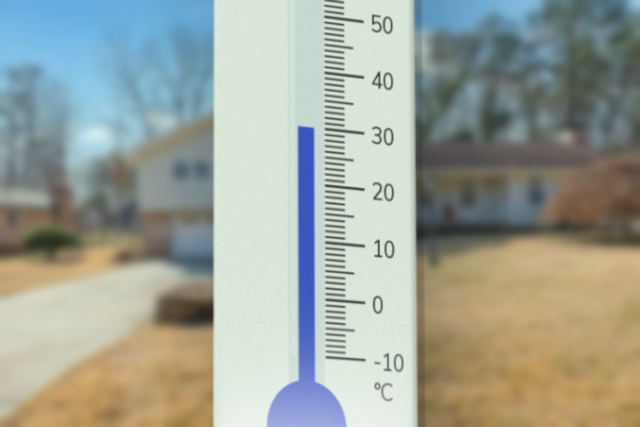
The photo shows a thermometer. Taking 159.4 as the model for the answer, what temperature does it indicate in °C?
30
